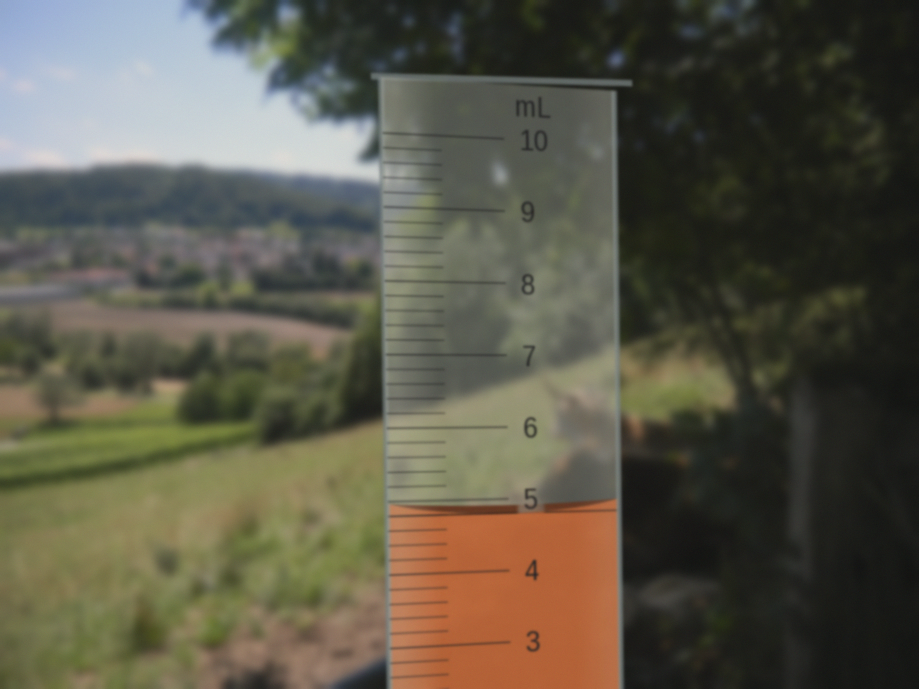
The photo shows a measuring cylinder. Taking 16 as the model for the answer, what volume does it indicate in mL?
4.8
